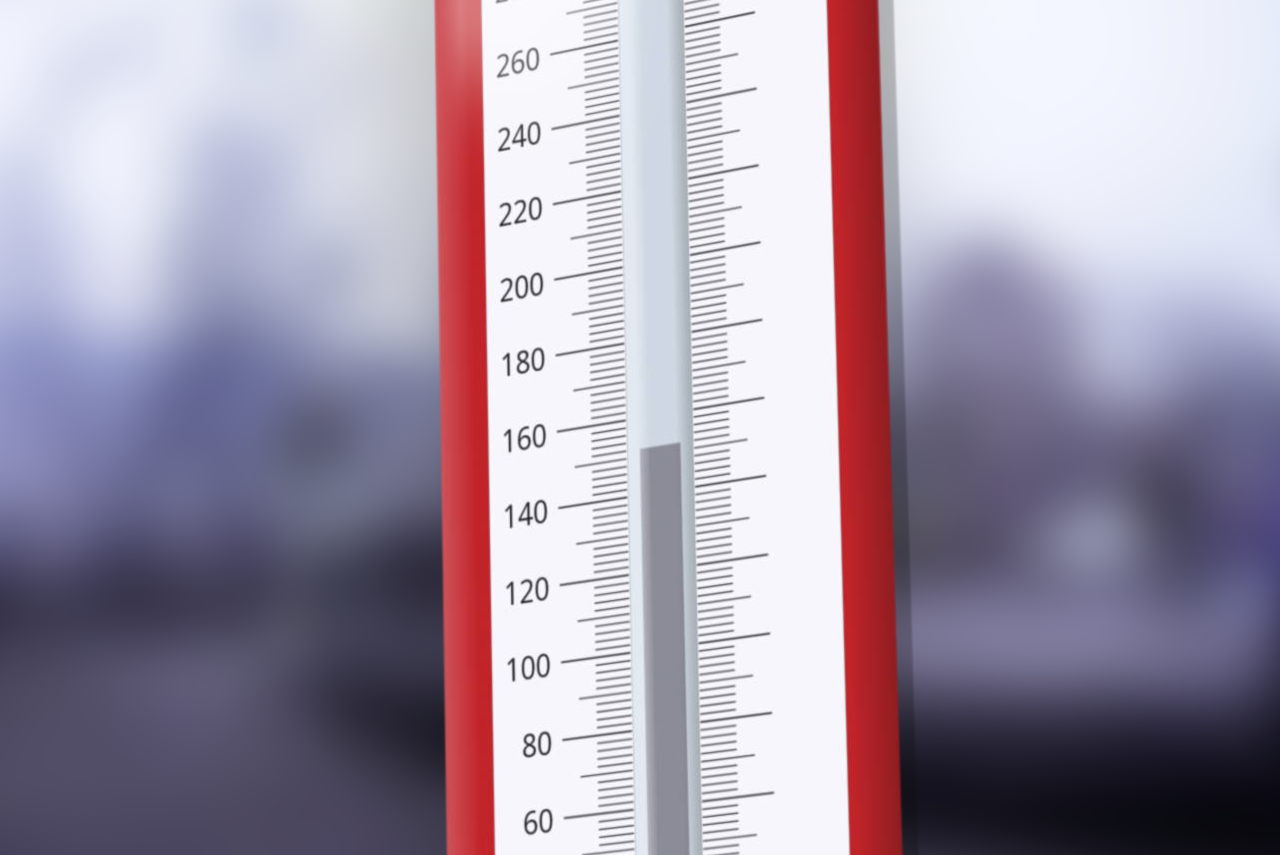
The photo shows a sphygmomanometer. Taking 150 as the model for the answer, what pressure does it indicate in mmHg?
152
